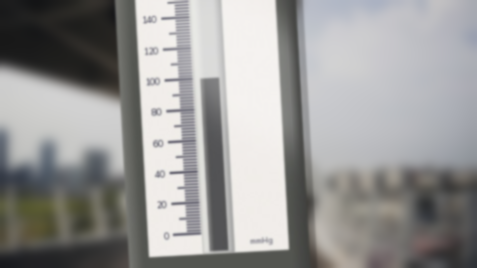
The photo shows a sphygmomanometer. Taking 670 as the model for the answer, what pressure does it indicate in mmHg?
100
